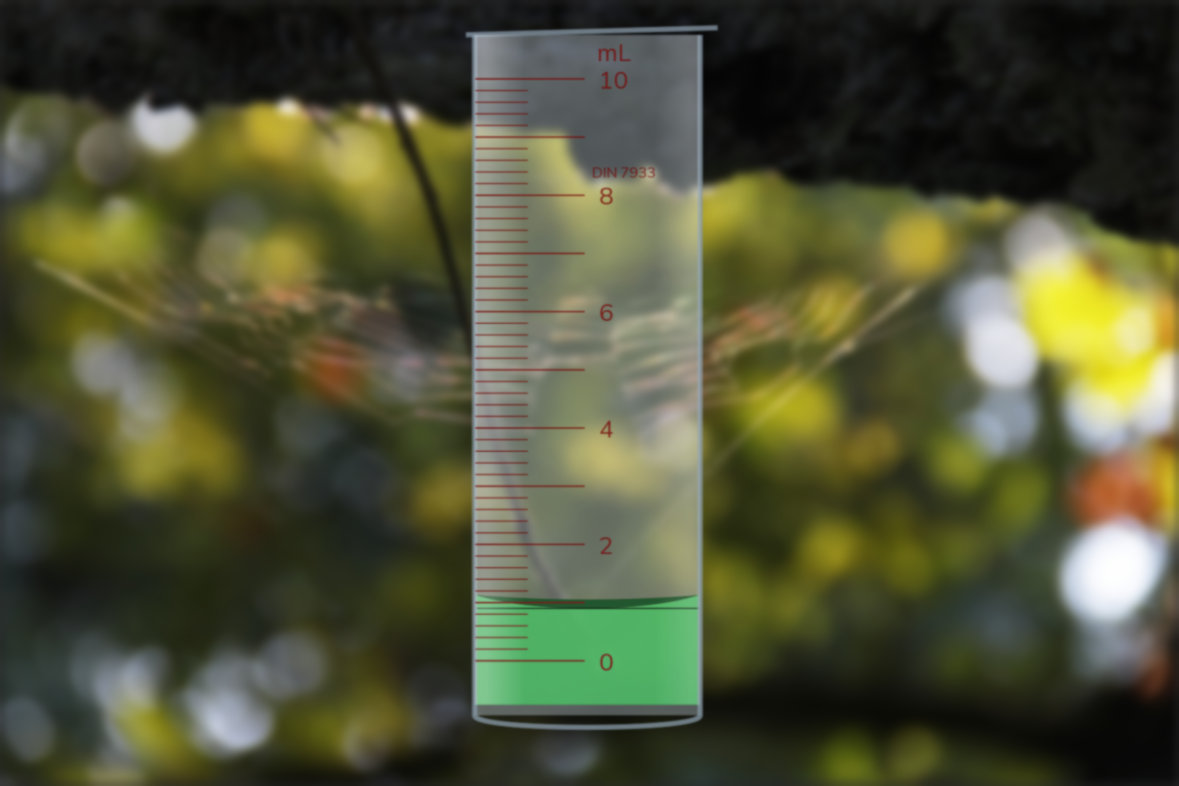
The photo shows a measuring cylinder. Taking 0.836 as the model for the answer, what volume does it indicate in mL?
0.9
